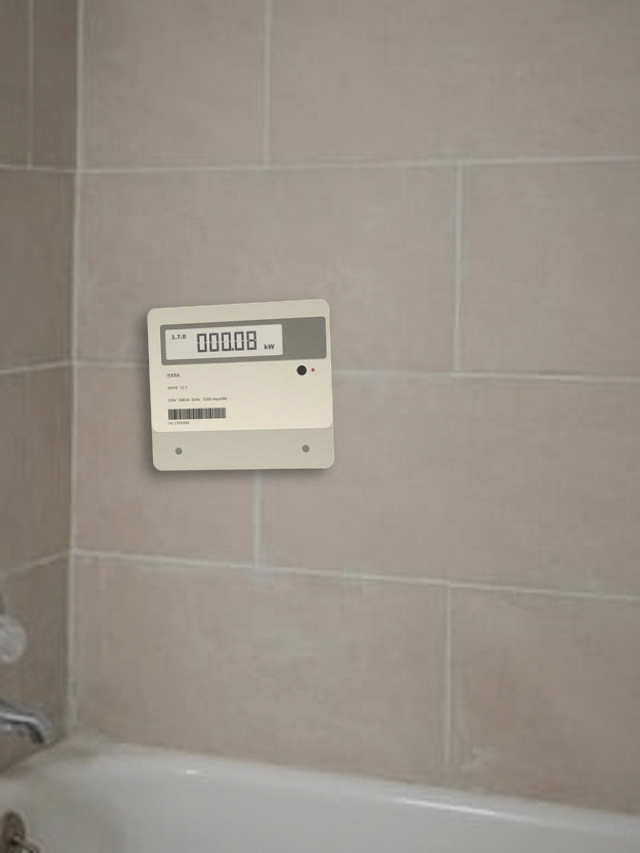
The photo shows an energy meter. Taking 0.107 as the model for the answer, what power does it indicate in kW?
0.08
